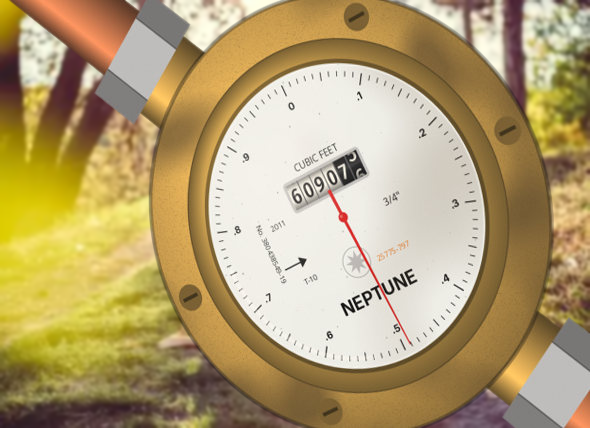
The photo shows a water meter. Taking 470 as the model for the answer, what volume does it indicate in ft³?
609075.49
